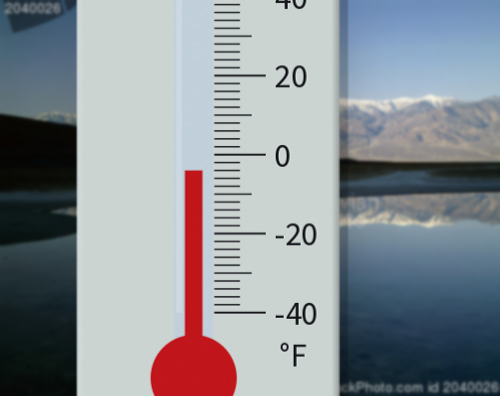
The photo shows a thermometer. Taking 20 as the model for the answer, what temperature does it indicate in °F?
-4
